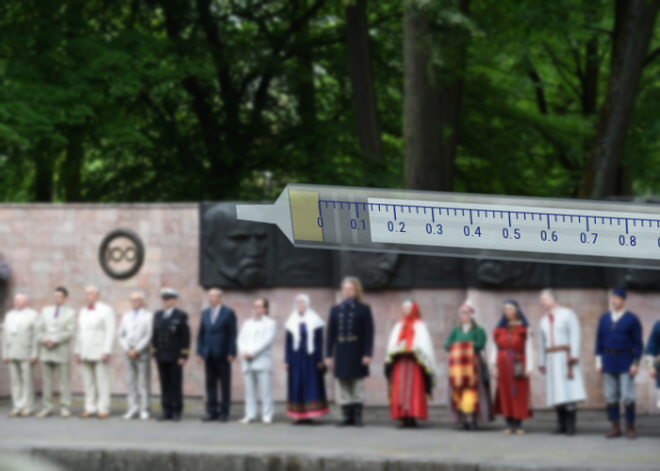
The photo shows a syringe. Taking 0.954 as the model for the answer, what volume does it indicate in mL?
0
